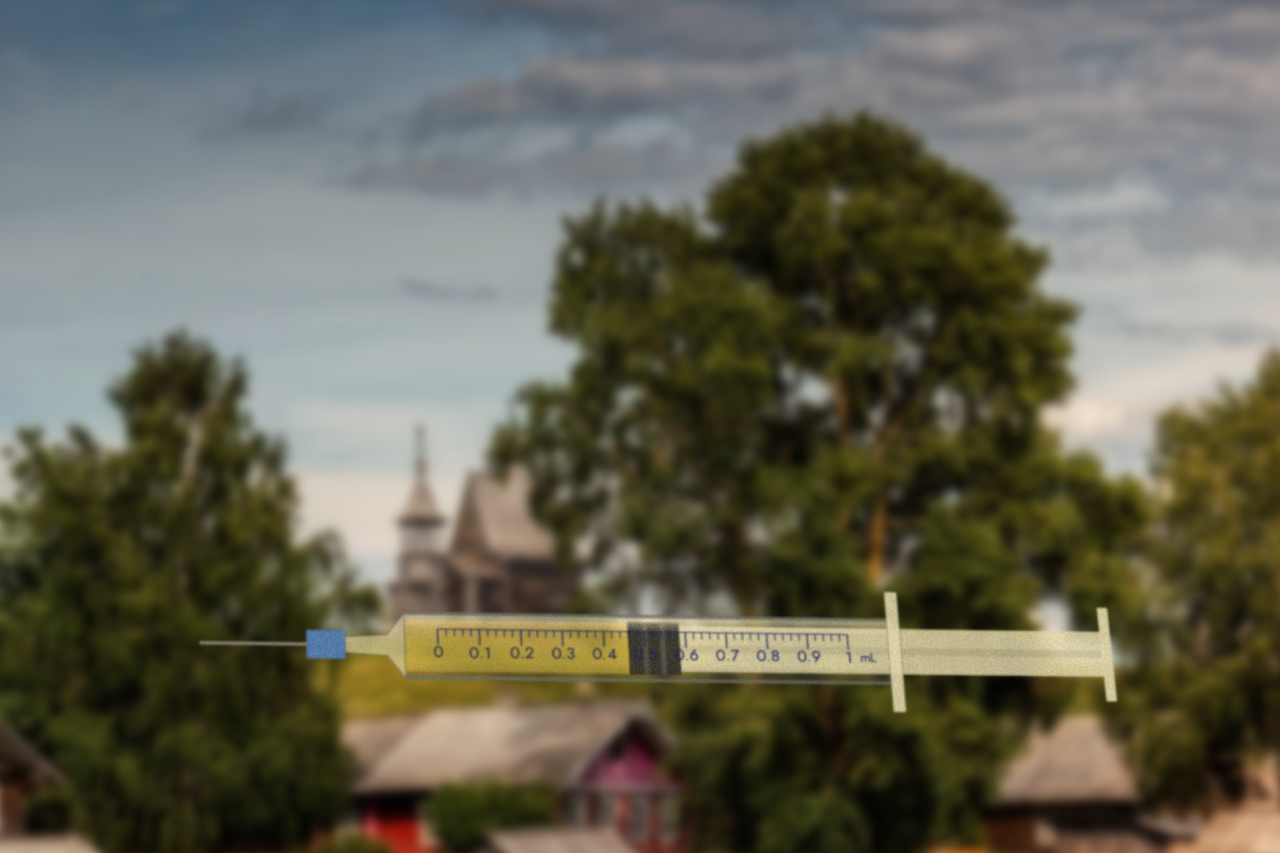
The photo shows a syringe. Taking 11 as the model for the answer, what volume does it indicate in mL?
0.46
